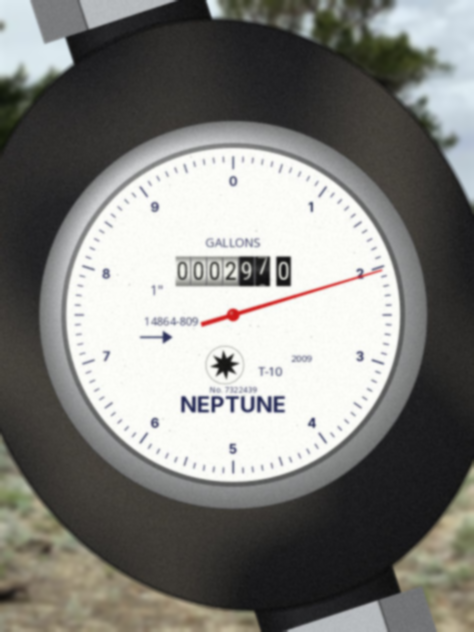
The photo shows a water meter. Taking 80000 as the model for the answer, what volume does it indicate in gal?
2972.0
